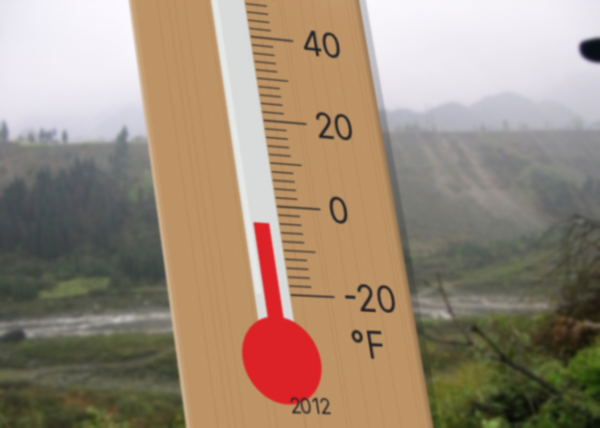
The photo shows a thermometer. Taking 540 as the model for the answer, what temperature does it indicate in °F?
-4
